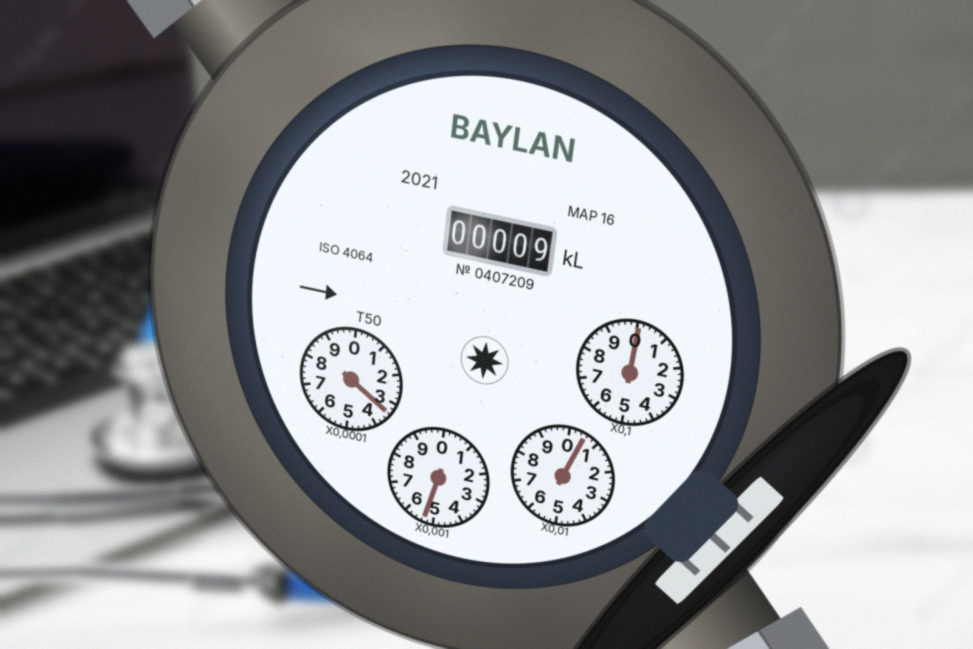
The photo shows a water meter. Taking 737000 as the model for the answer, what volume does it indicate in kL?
9.0053
